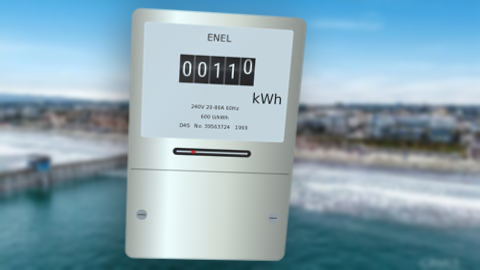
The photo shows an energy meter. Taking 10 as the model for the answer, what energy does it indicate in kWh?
110
